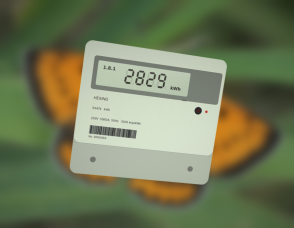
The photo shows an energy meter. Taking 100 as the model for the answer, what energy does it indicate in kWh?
2829
